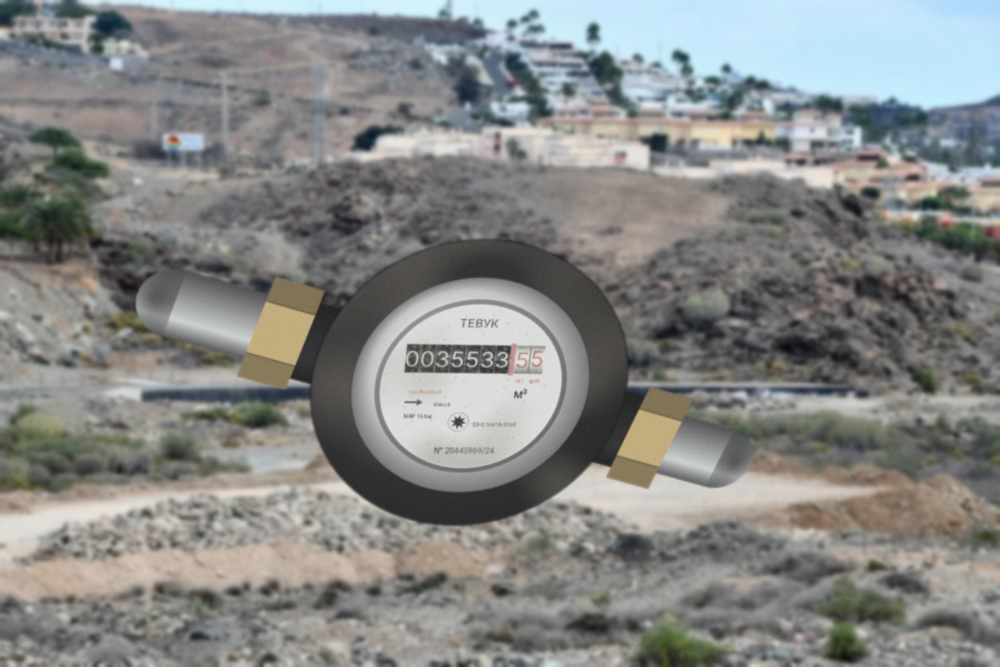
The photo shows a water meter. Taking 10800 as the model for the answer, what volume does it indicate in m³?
35533.55
